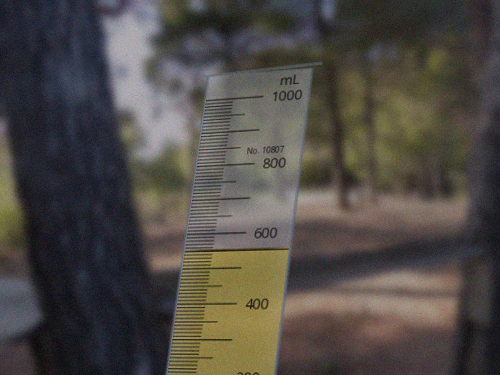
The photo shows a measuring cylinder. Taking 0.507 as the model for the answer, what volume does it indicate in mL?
550
